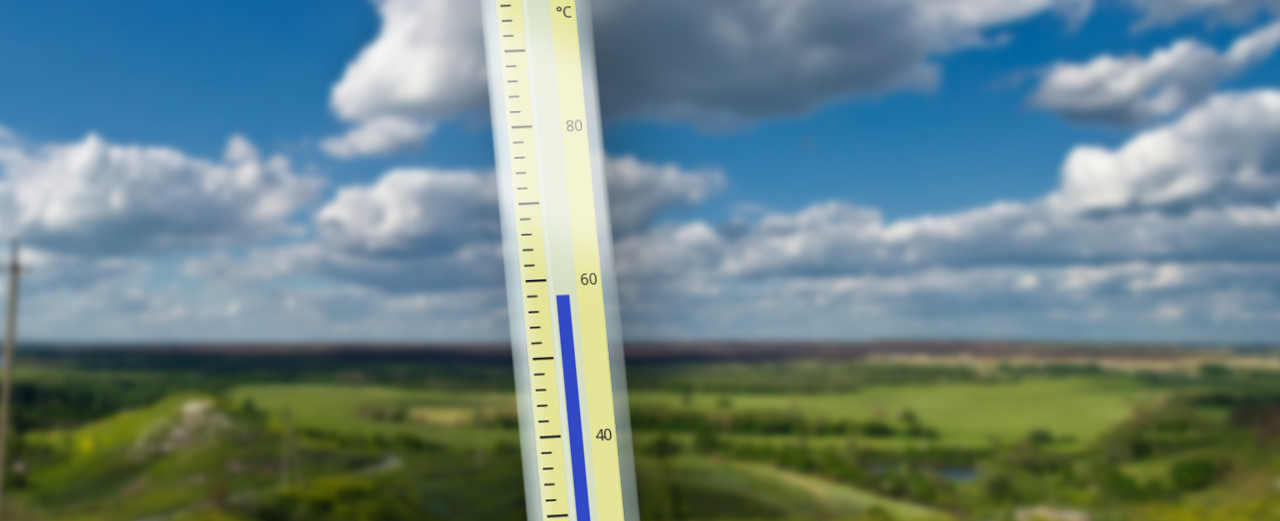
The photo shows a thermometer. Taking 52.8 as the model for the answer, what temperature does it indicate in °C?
58
